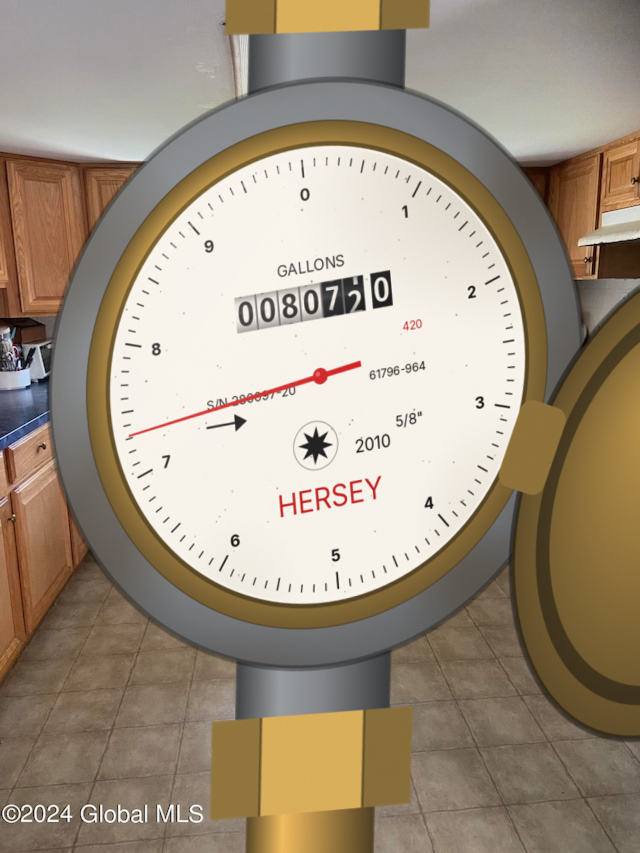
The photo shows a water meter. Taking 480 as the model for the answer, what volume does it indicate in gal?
80717.3
